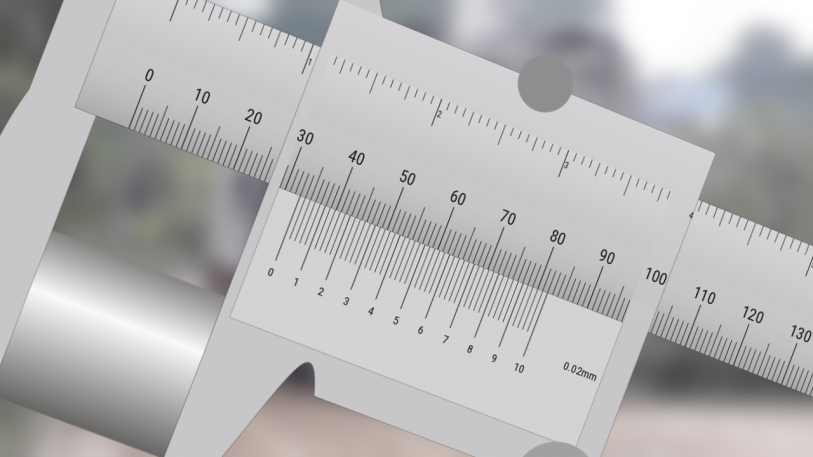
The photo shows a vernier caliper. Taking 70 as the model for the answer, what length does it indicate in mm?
33.0
